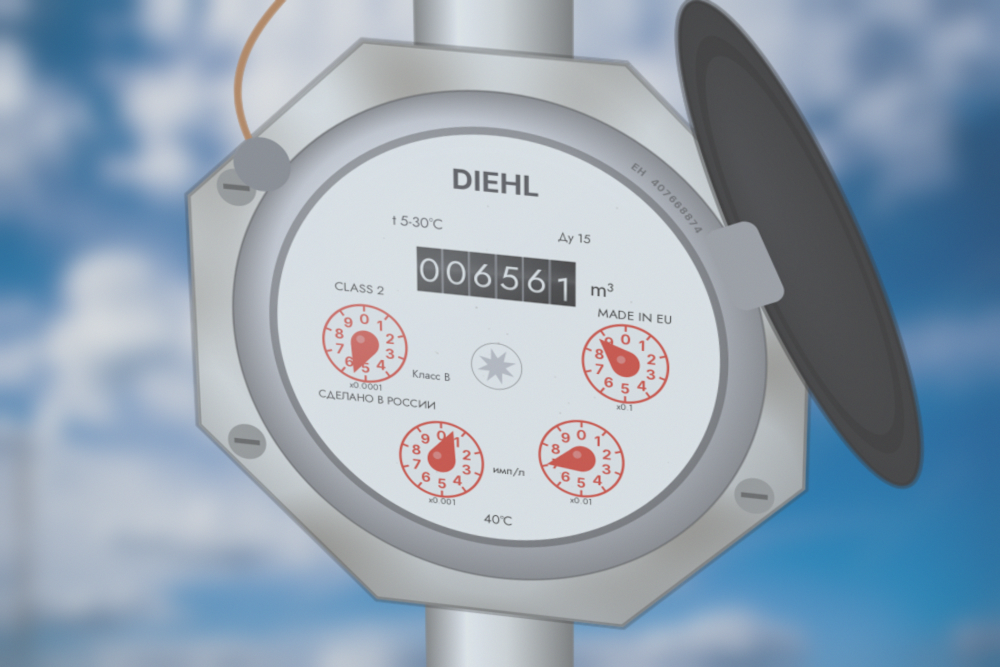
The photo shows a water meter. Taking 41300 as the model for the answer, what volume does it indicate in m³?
6560.8705
